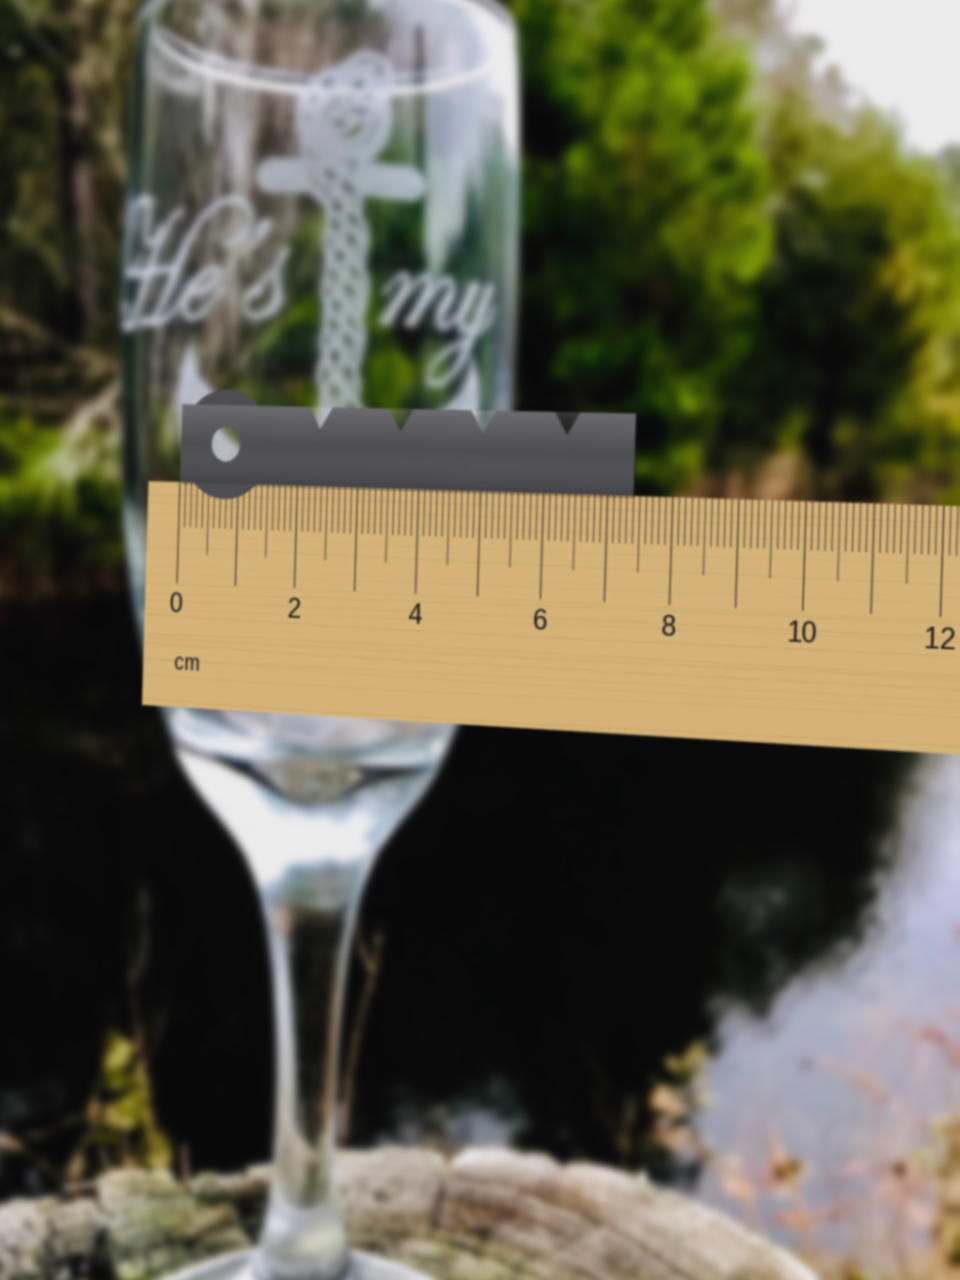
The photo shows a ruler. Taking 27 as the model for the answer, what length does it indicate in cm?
7.4
